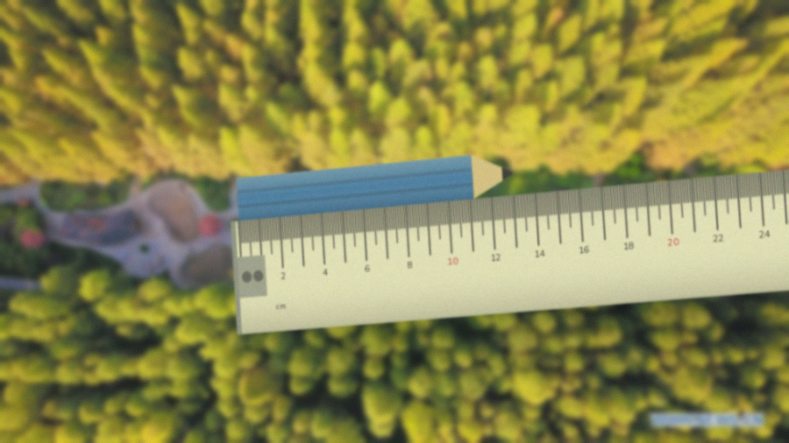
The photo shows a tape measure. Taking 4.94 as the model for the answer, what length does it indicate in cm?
13
